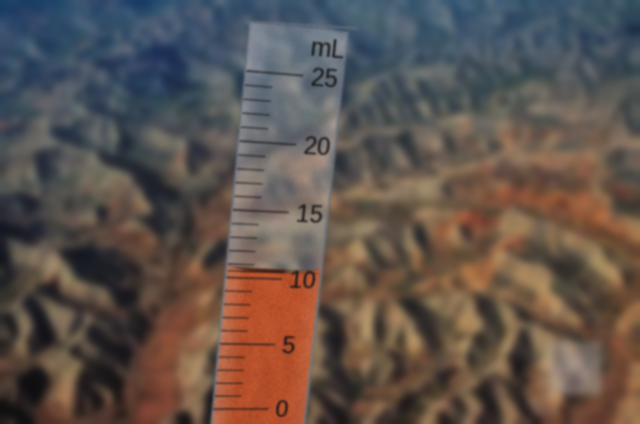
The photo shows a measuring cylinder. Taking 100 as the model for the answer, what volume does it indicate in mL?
10.5
